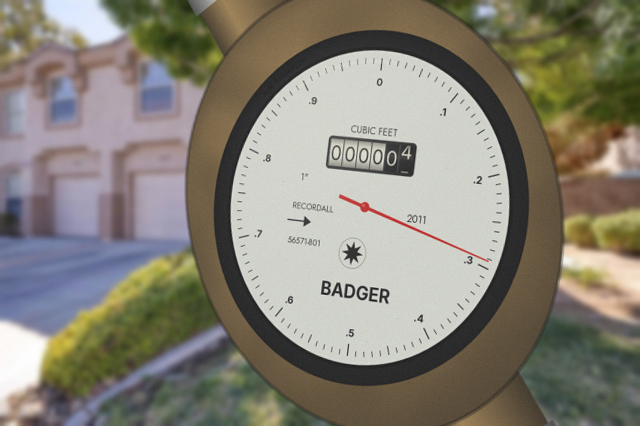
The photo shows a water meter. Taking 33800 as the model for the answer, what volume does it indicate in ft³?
4.29
